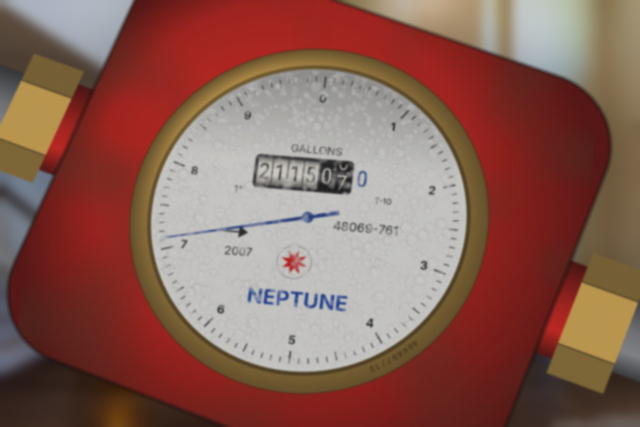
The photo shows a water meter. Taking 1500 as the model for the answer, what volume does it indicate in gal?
2115067.1
